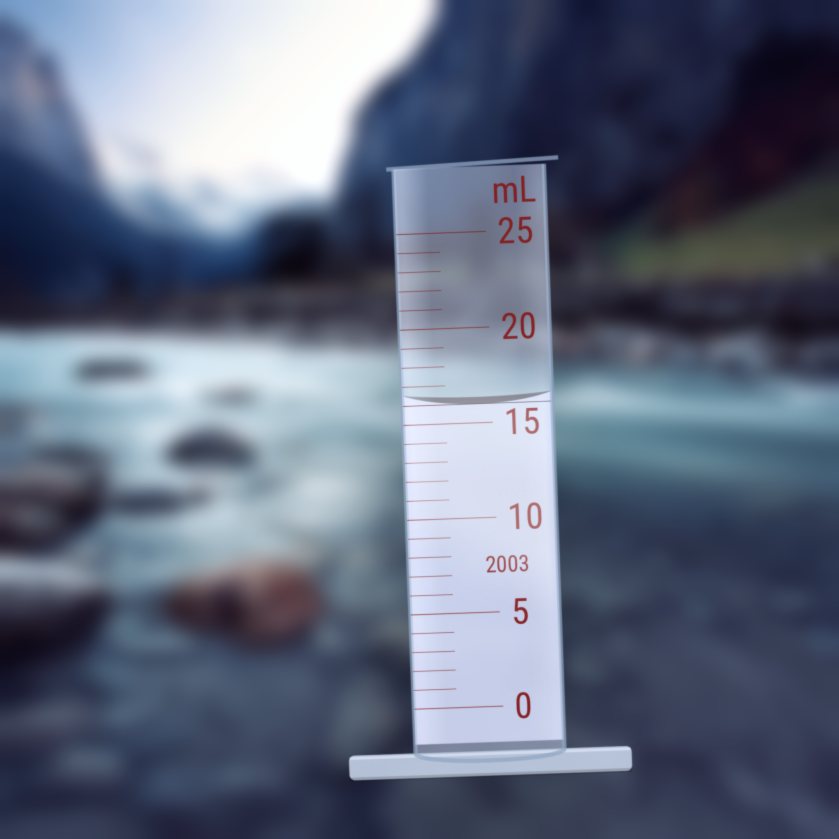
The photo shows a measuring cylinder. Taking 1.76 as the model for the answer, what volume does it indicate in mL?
16
